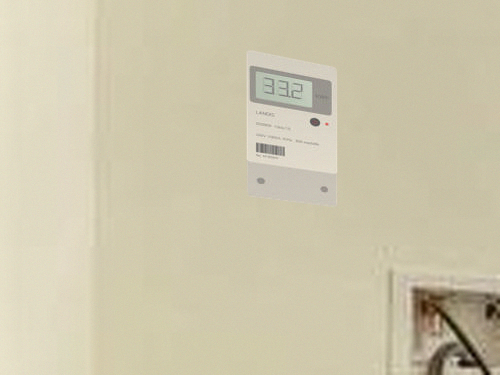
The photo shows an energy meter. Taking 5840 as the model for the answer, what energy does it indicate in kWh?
33.2
